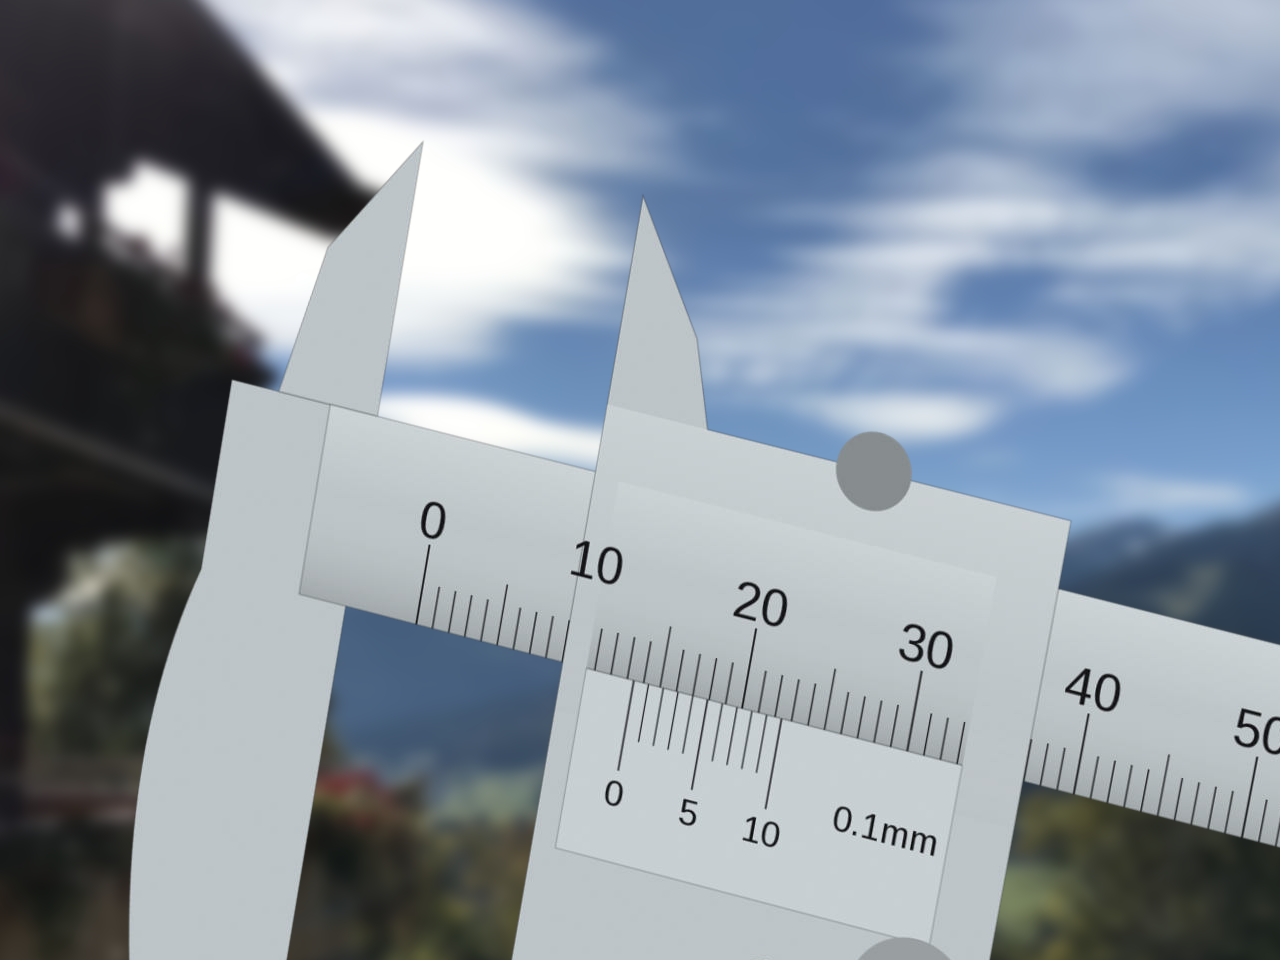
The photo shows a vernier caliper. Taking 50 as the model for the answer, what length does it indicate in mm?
13.4
